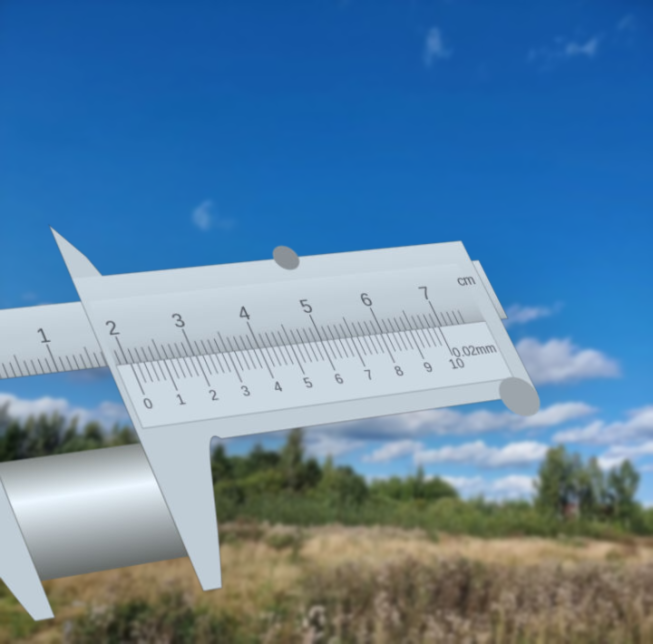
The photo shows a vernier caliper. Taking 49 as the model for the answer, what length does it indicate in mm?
20.5
